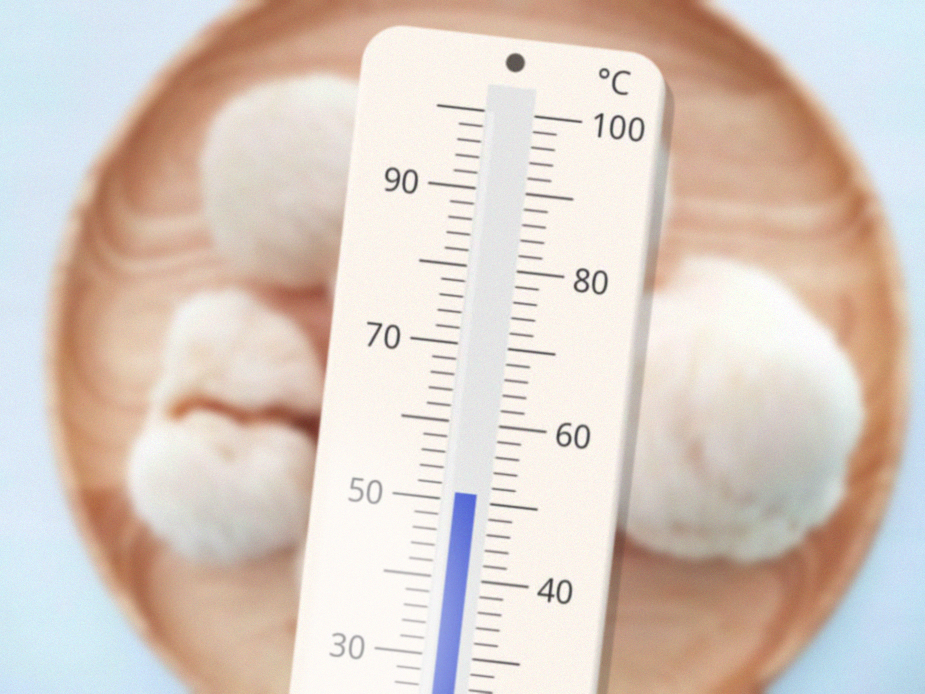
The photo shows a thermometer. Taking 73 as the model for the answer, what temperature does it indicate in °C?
51
